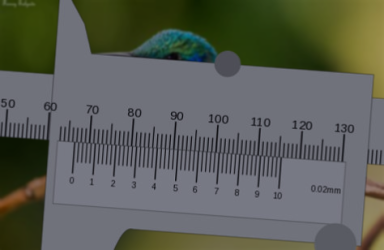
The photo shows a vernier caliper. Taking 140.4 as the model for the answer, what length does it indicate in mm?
66.5
